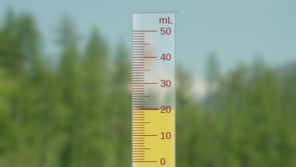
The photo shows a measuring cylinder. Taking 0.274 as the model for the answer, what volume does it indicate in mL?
20
